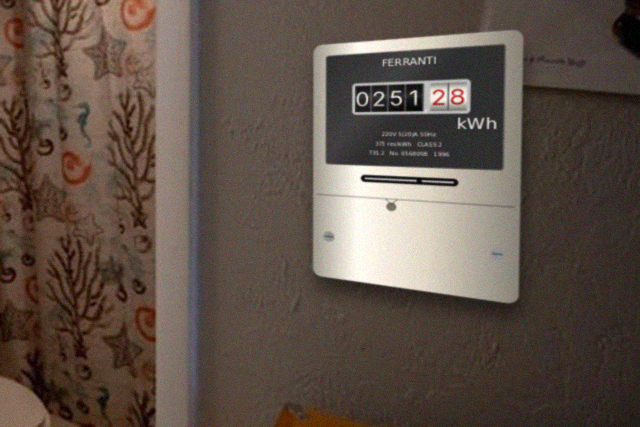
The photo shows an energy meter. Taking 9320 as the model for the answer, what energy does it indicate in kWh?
251.28
